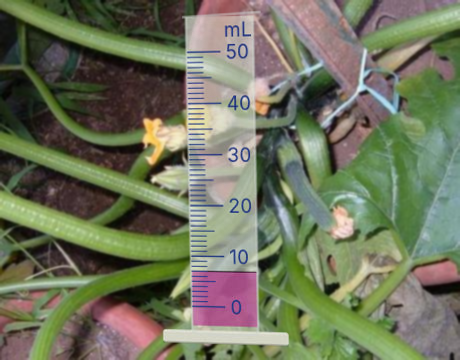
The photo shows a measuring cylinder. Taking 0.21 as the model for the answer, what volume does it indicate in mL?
7
